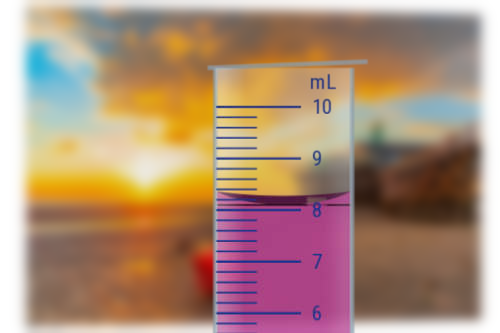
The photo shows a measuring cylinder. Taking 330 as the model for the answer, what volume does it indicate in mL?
8.1
